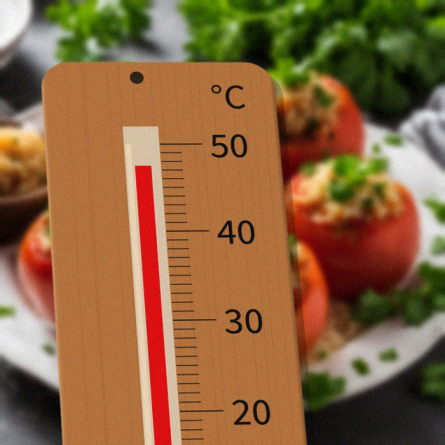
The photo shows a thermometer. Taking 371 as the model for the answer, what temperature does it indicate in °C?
47.5
